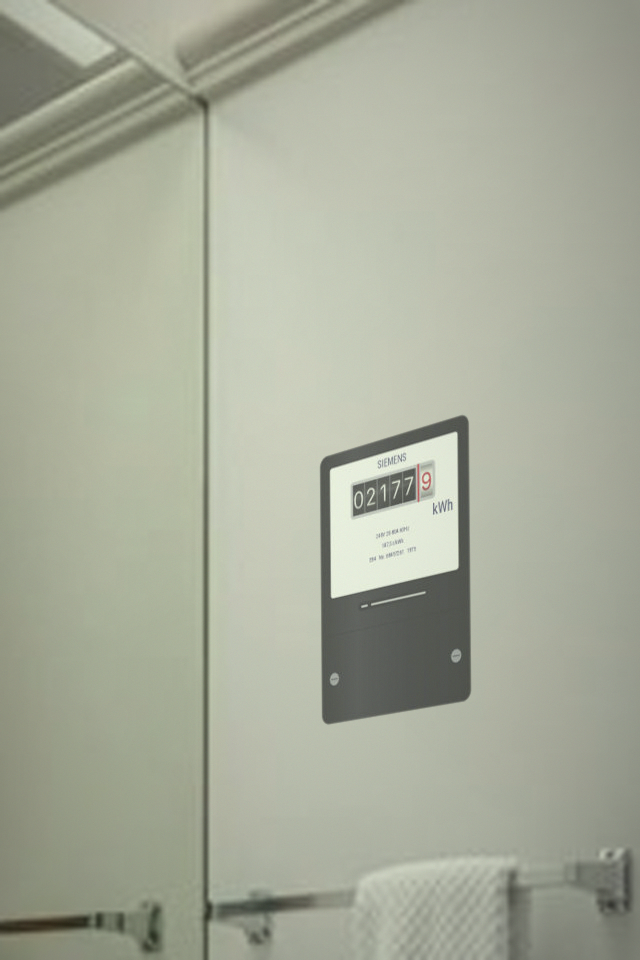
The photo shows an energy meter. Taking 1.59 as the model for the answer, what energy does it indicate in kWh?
2177.9
